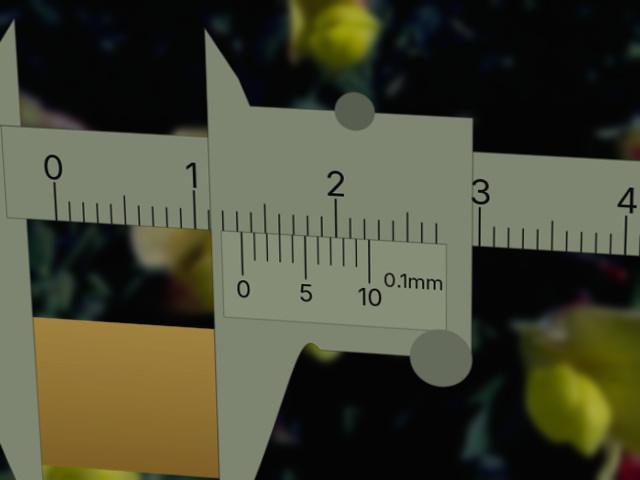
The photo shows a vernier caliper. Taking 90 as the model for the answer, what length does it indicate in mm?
13.3
